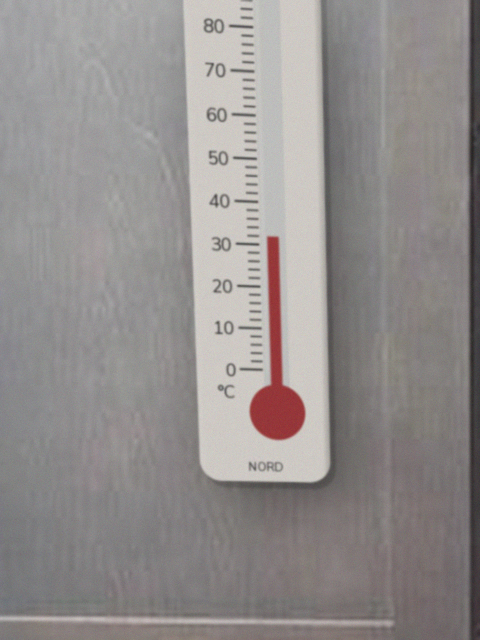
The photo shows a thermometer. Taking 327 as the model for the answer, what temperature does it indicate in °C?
32
